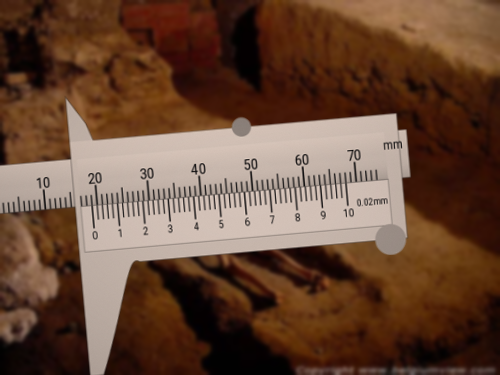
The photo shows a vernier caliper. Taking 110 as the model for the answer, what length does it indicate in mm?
19.0
